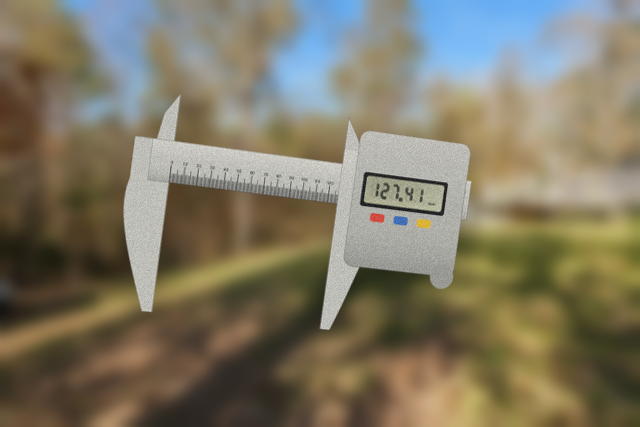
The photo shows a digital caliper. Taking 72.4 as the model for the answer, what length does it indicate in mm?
127.41
